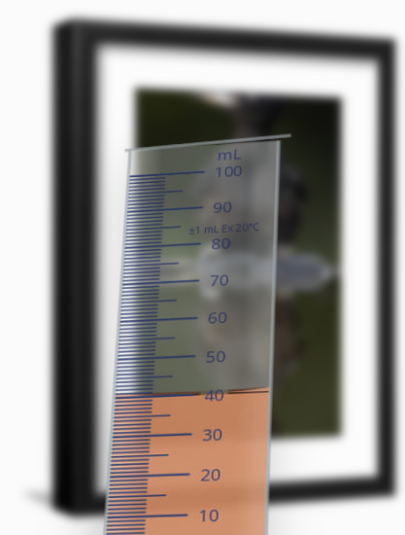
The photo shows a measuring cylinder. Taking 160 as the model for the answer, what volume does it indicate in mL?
40
